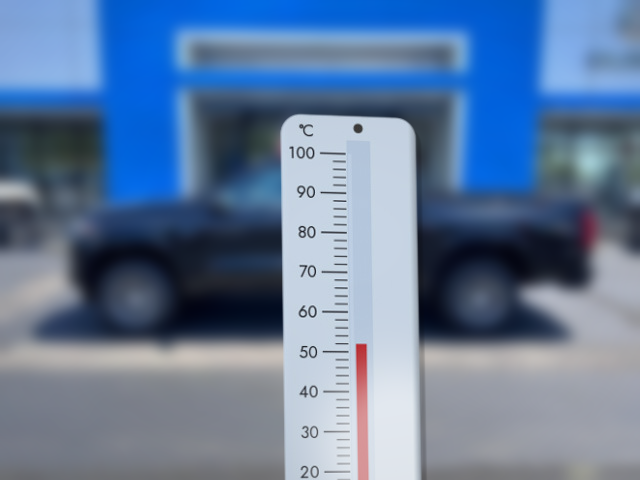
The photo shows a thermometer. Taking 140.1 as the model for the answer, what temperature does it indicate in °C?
52
